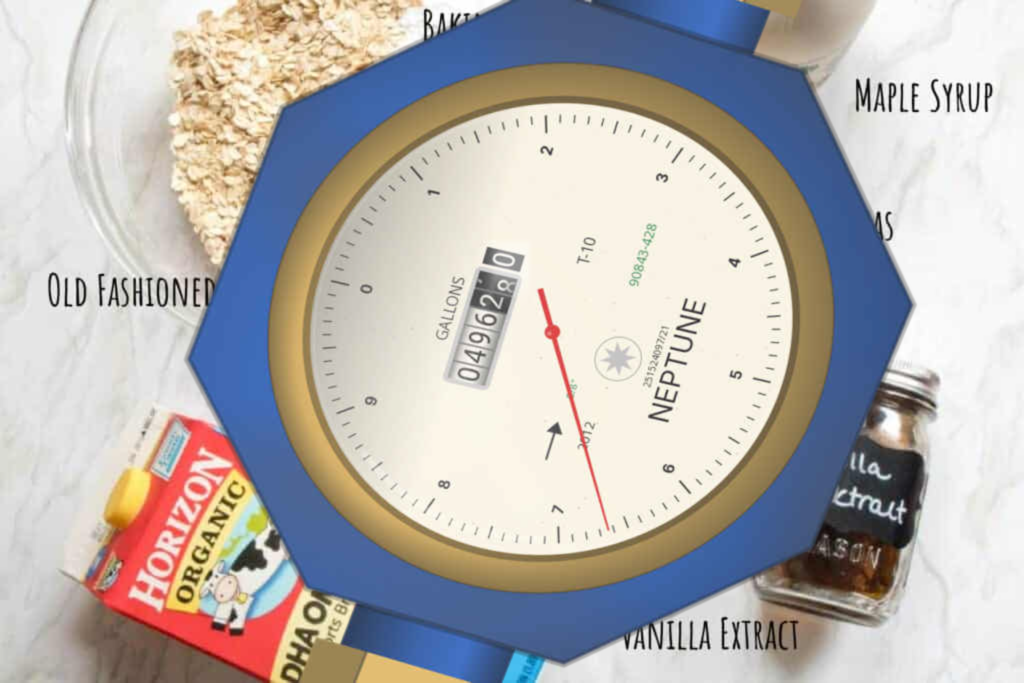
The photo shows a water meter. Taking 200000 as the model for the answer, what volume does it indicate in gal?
496276.6
